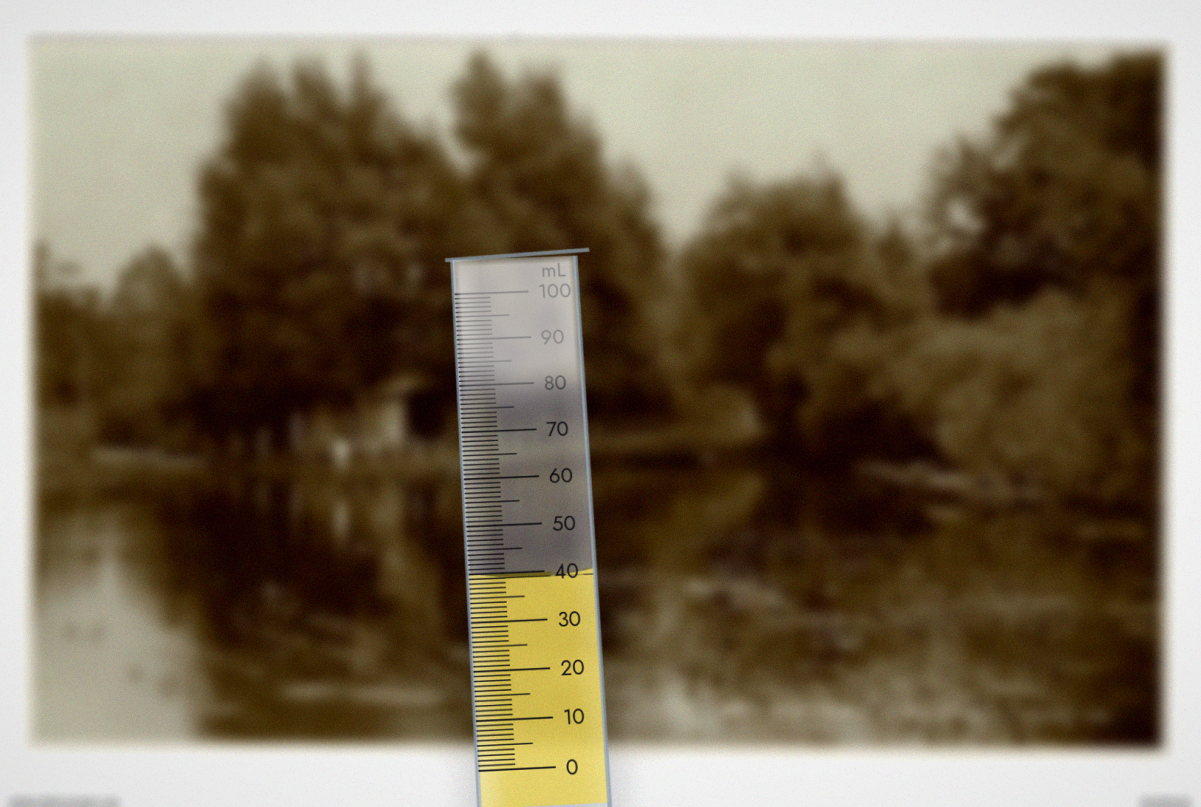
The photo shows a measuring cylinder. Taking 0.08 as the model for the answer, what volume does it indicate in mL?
39
